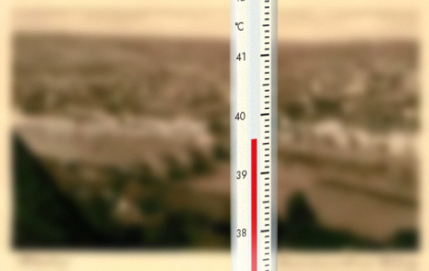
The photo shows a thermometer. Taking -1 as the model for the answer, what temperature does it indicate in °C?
39.6
